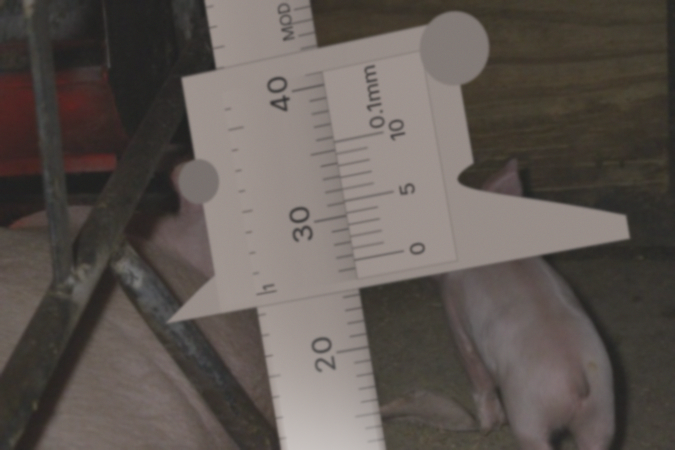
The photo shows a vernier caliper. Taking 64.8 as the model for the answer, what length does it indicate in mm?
26.6
